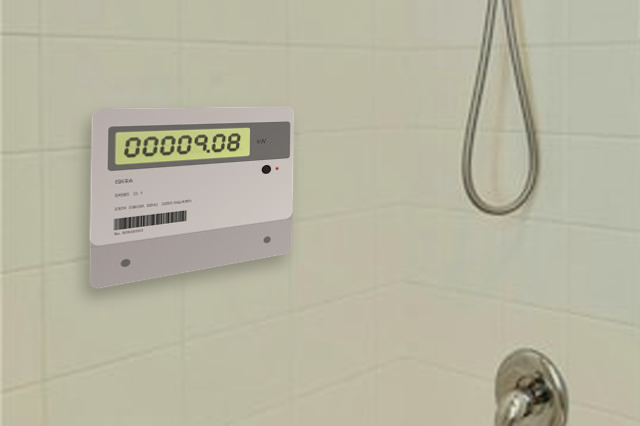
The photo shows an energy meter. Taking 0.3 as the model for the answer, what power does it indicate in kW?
9.08
